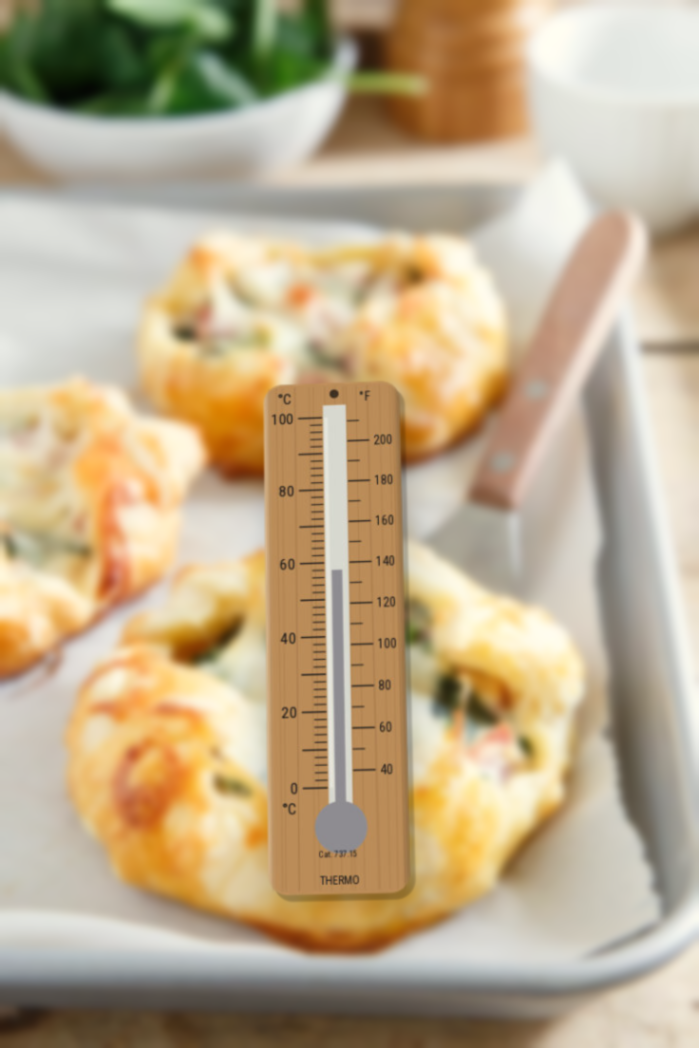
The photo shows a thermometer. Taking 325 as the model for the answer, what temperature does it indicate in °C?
58
